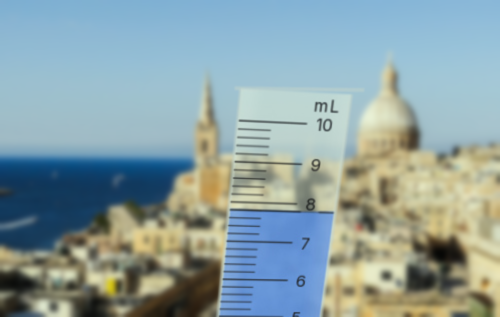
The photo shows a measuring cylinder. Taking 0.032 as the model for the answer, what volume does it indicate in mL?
7.8
